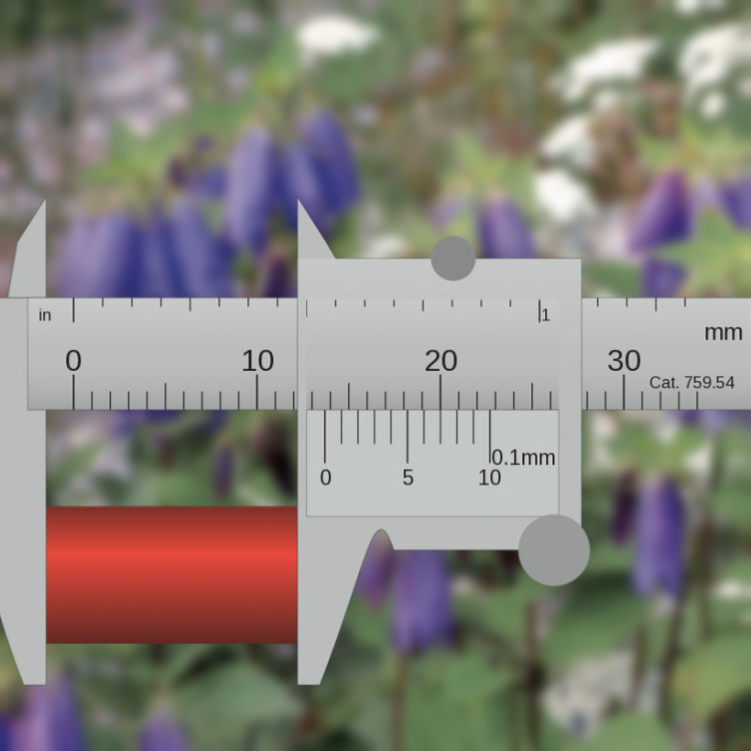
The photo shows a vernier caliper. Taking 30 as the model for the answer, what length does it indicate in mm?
13.7
